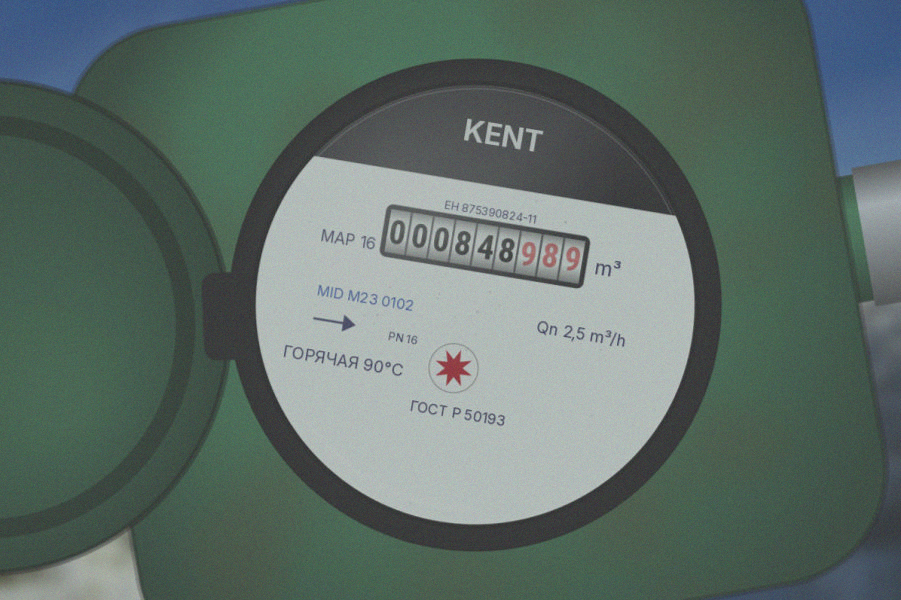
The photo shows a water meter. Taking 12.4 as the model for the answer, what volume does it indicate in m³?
848.989
